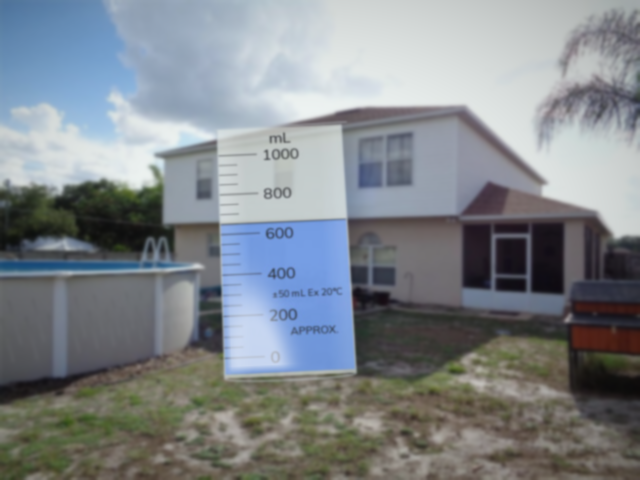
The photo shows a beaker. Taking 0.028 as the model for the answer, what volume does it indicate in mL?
650
